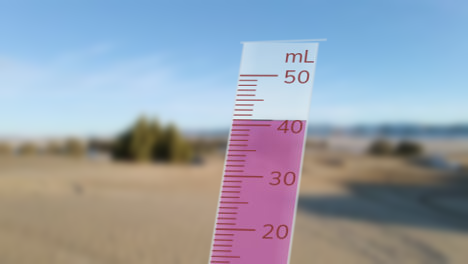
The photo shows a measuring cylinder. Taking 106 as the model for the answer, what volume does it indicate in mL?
41
